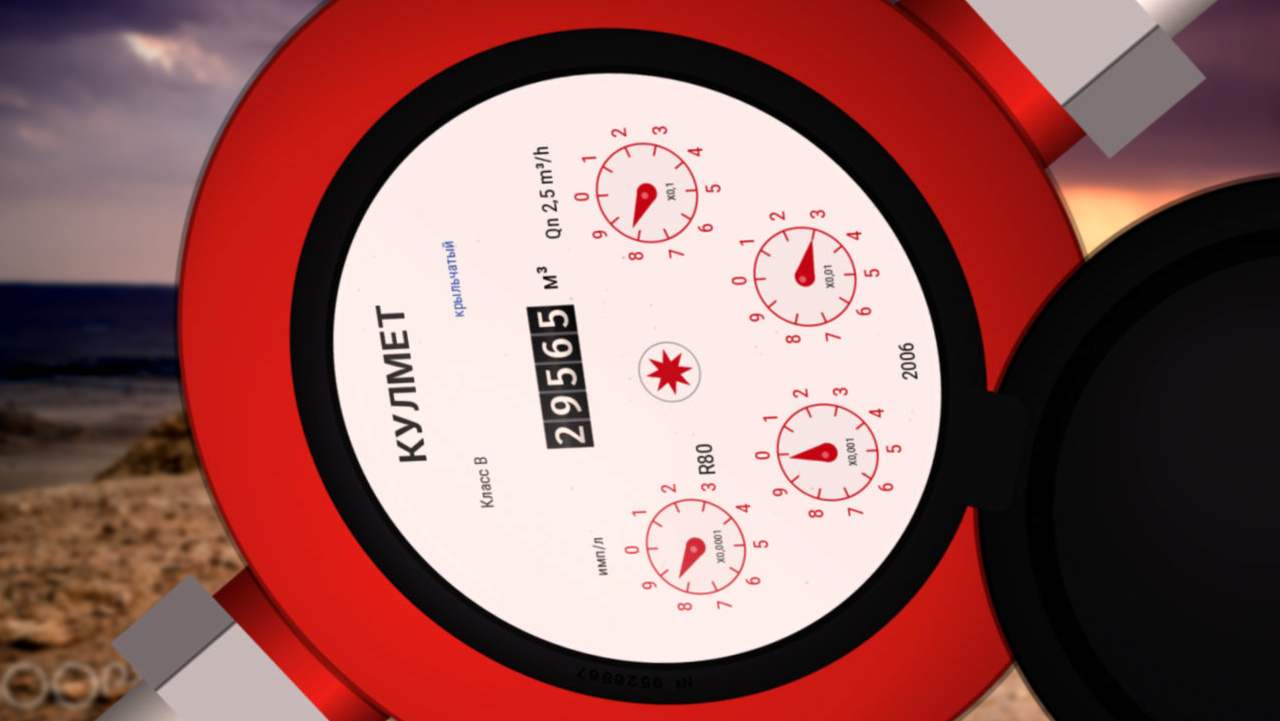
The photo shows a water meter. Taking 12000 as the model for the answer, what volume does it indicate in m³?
29565.8298
